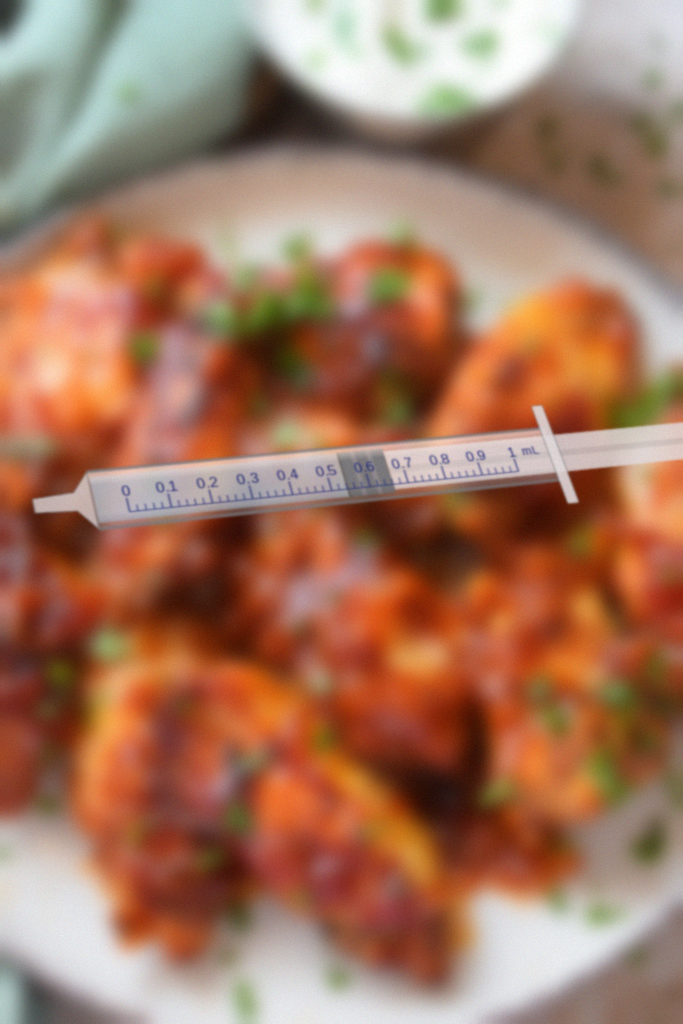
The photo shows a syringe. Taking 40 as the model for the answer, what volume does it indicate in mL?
0.54
